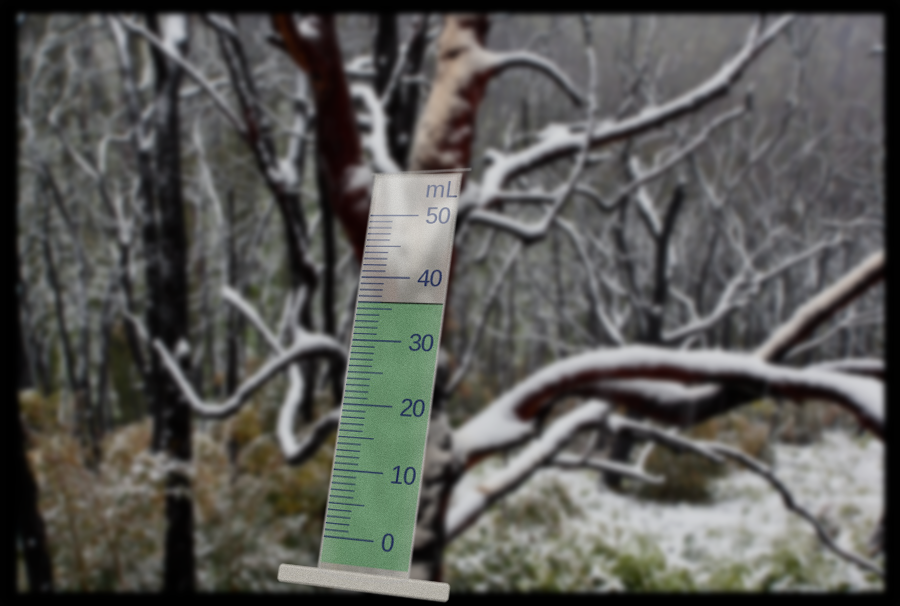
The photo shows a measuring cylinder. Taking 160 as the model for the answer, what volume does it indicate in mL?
36
